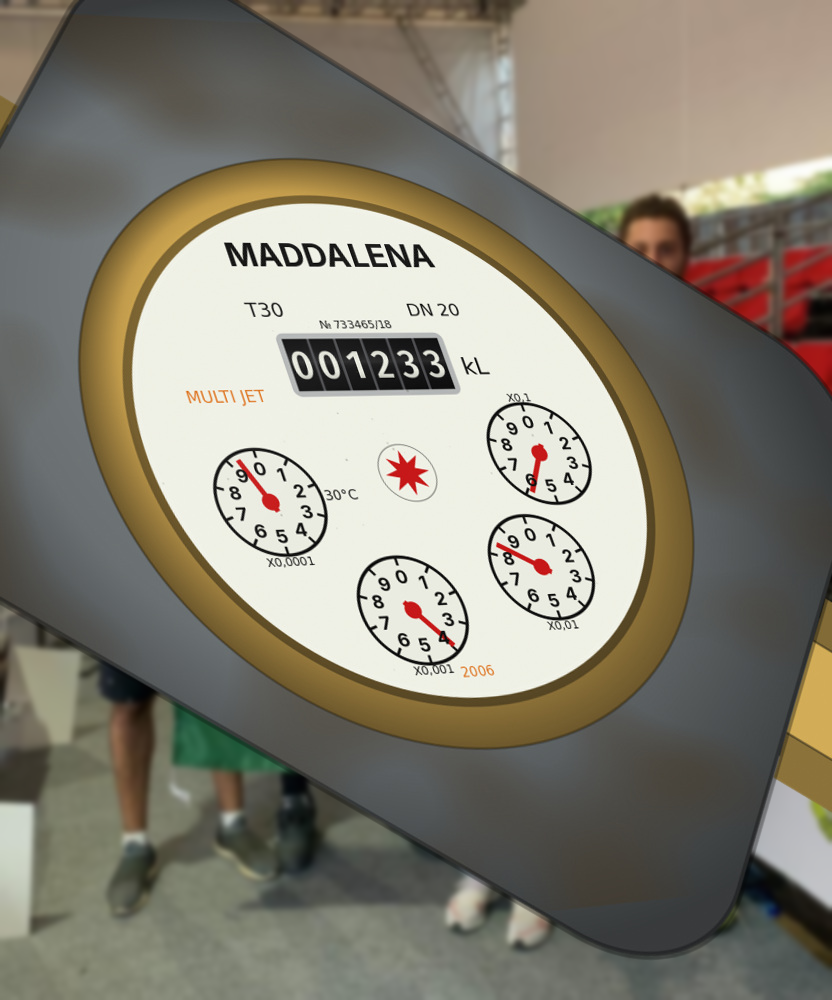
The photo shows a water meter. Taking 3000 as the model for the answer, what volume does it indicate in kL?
1233.5839
